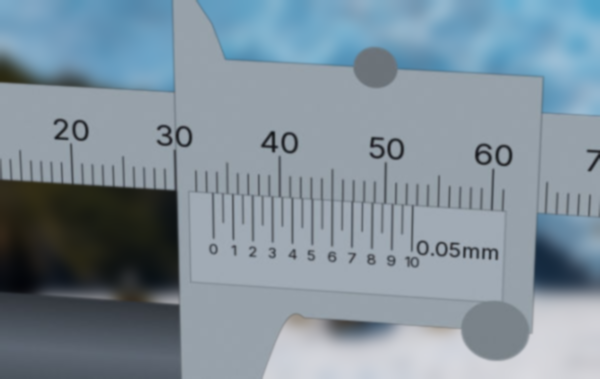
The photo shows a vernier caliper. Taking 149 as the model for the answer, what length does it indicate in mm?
33.6
